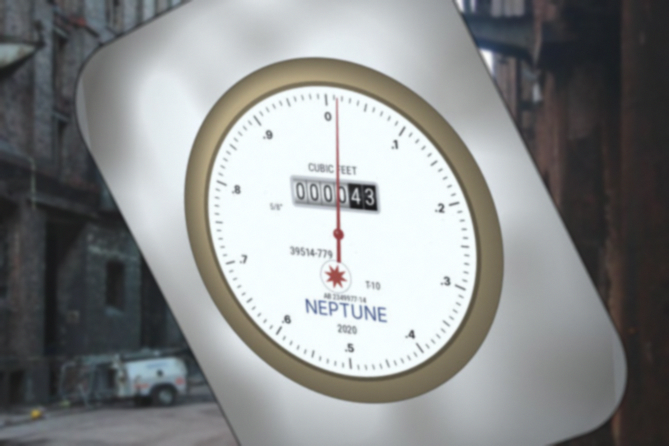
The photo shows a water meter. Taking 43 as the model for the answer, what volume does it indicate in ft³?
43.01
